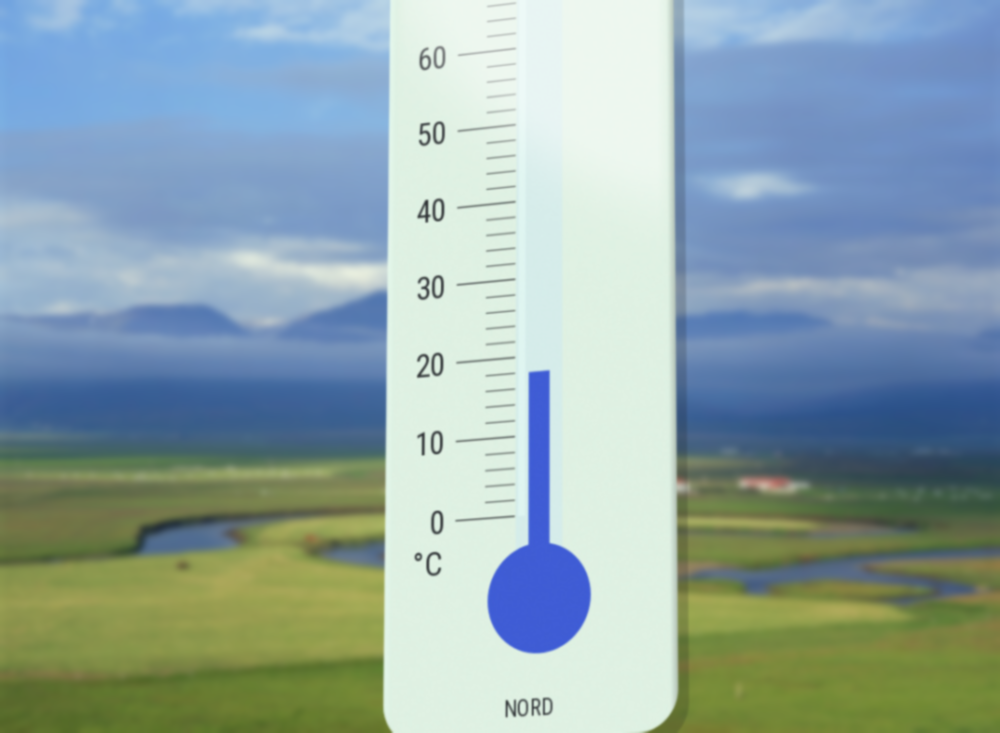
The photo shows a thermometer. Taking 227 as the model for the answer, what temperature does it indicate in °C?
18
